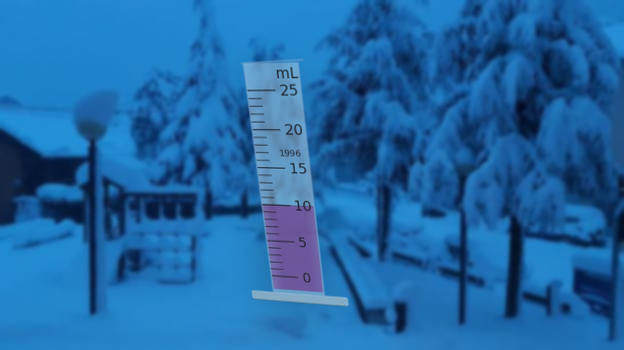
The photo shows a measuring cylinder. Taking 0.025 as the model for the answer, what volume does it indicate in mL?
10
